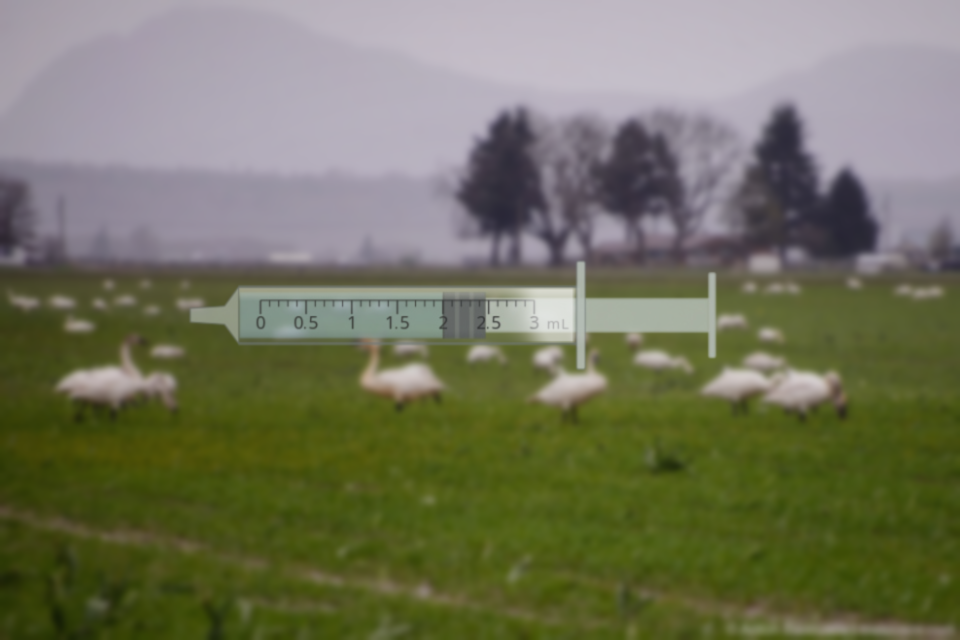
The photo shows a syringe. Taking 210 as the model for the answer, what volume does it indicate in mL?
2
